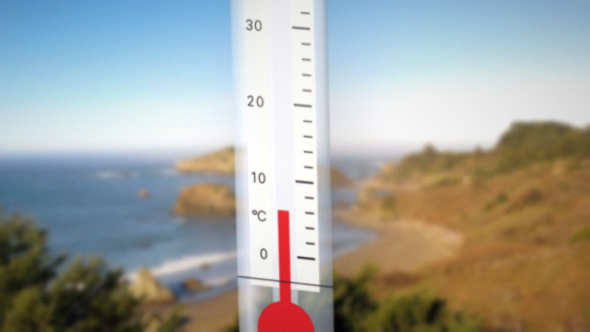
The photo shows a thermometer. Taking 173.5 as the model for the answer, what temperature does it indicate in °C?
6
